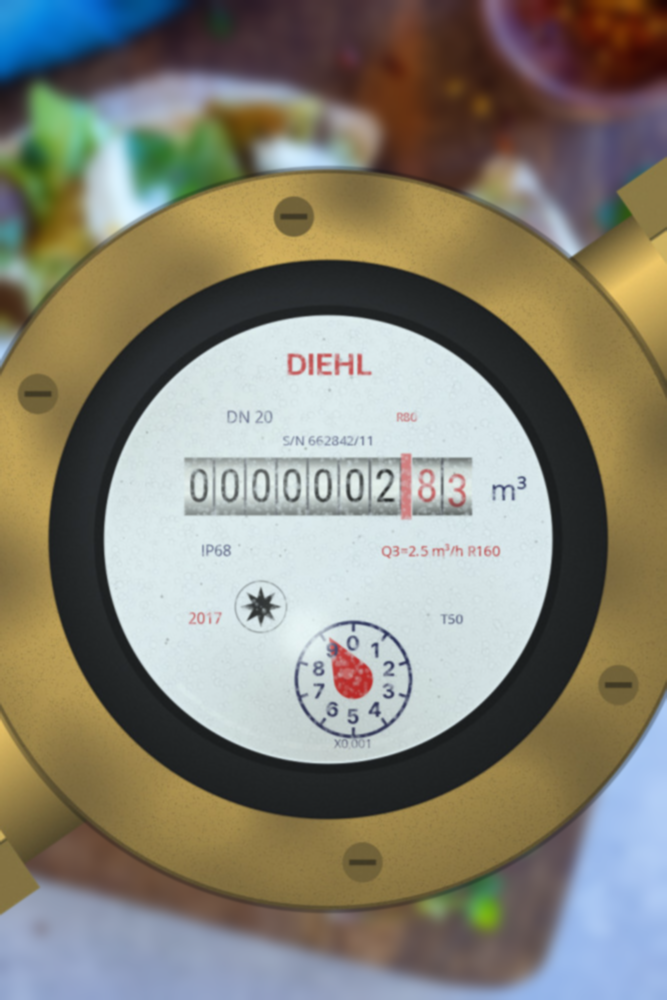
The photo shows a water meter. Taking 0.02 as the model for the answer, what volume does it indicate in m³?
2.829
